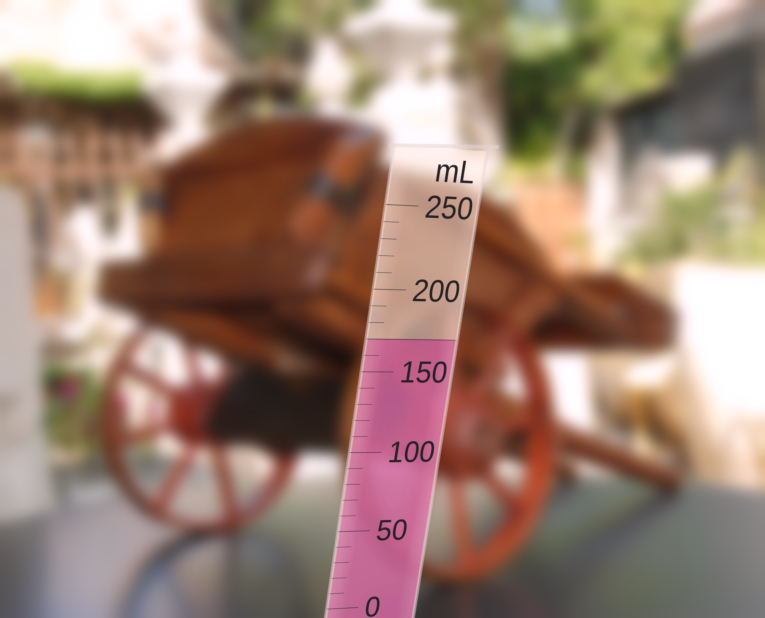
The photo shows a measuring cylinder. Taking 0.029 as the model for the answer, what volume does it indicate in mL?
170
